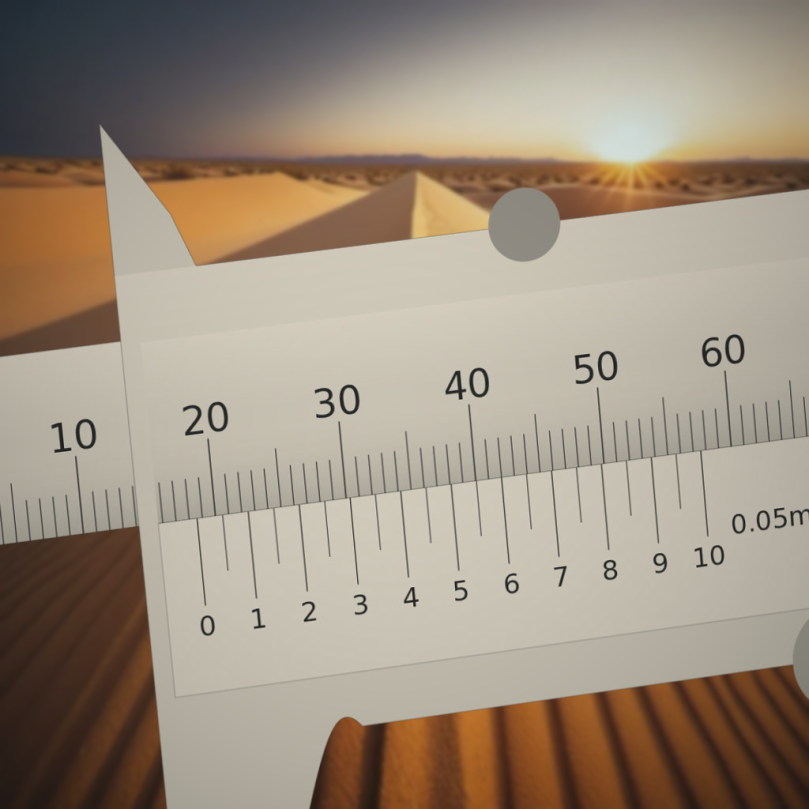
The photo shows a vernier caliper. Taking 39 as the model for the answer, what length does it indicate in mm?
18.6
